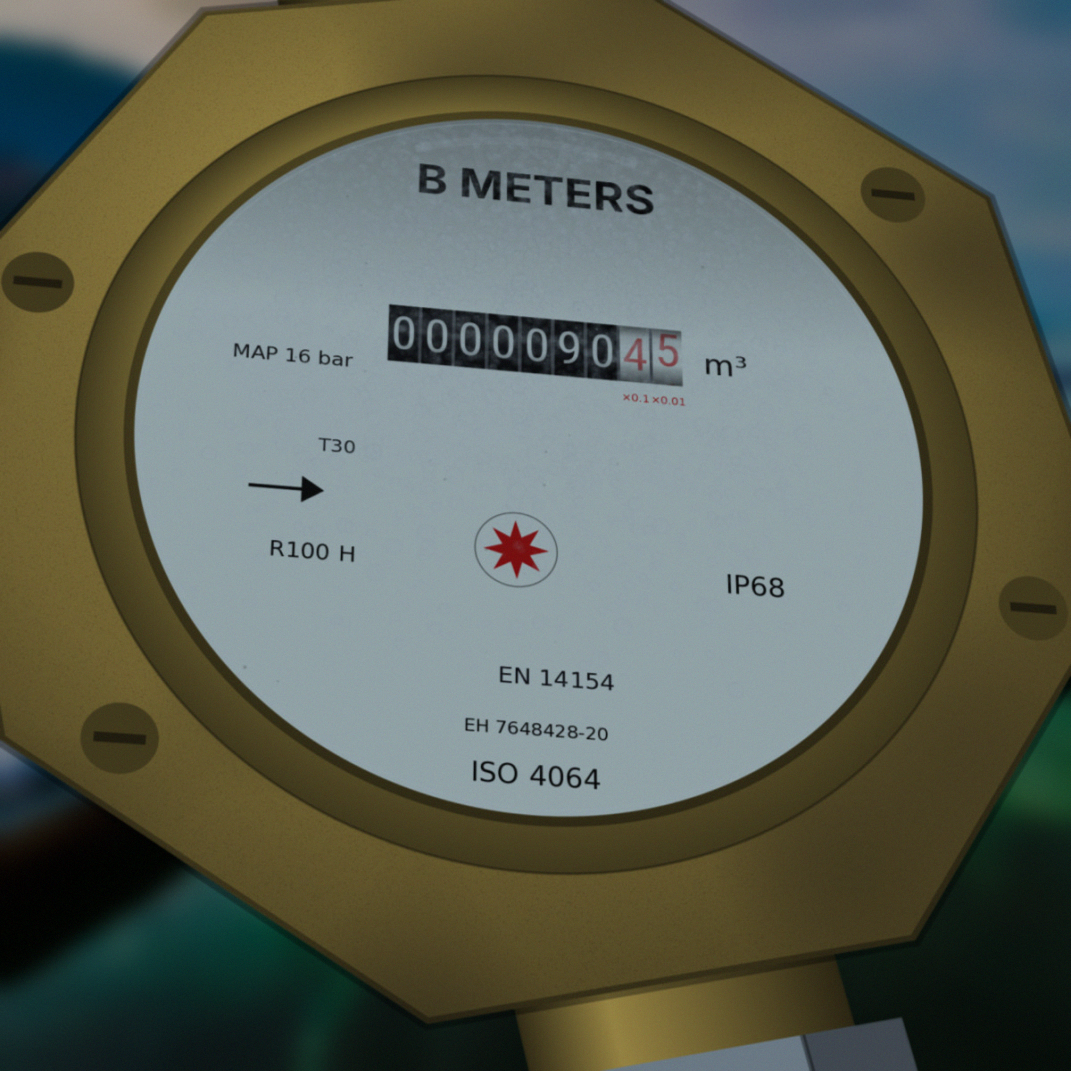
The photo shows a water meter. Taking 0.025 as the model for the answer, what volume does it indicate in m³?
90.45
